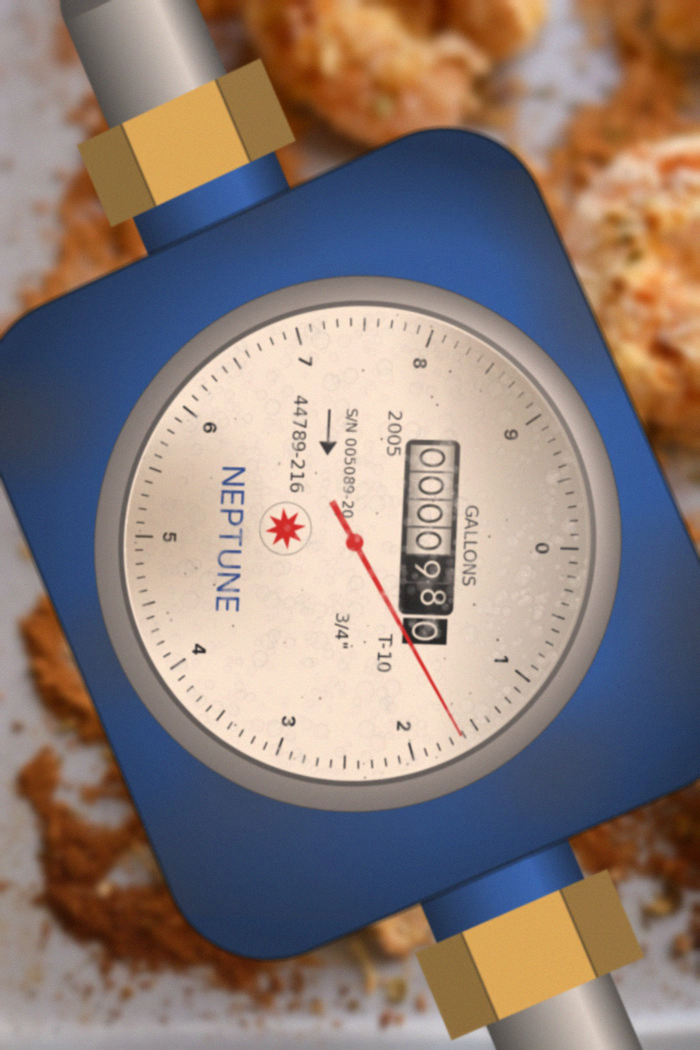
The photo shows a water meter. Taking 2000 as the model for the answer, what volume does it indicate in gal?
981.6
